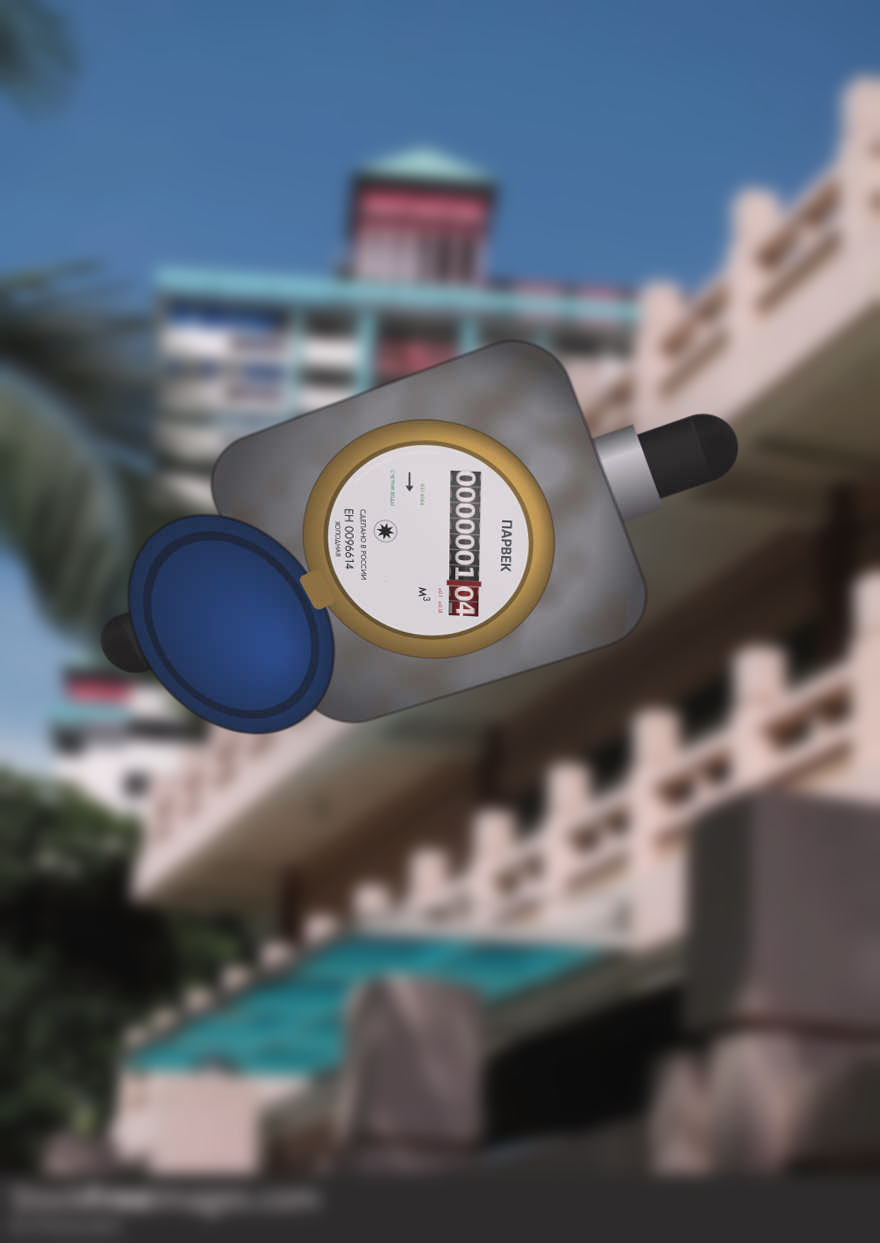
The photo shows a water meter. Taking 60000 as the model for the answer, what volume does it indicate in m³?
1.04
